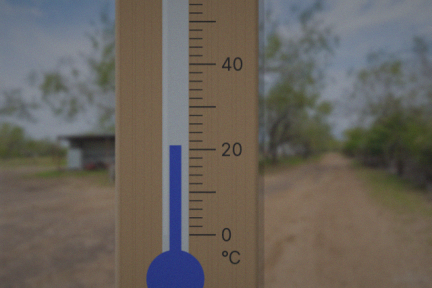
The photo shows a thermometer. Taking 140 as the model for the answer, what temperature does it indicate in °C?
21
